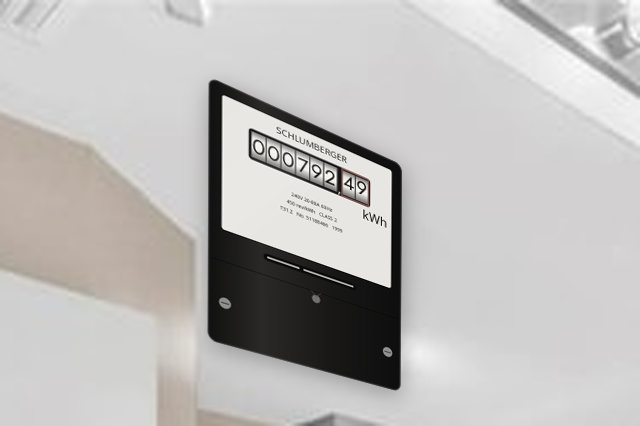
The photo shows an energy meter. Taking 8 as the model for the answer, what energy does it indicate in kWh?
792.49
